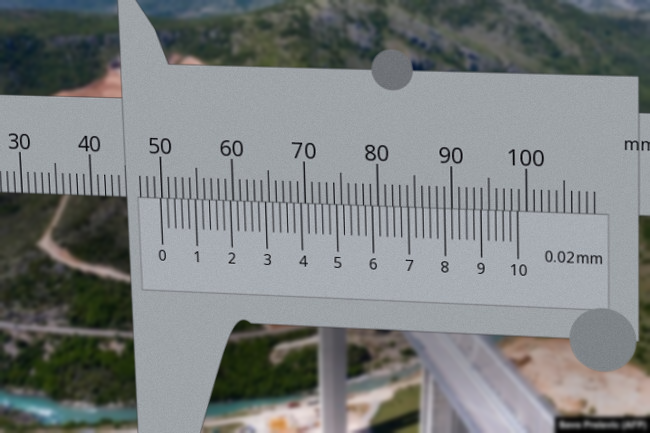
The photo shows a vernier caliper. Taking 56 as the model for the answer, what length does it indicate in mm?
49.8
